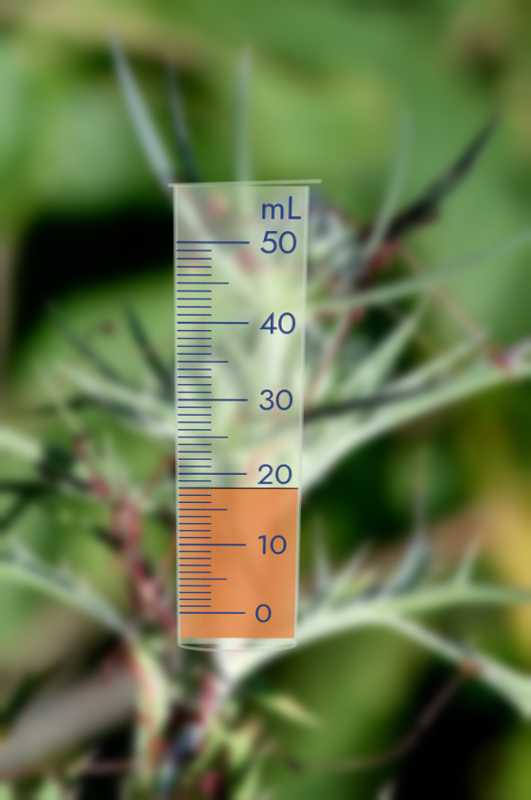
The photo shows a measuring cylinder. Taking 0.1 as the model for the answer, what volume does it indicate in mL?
18
